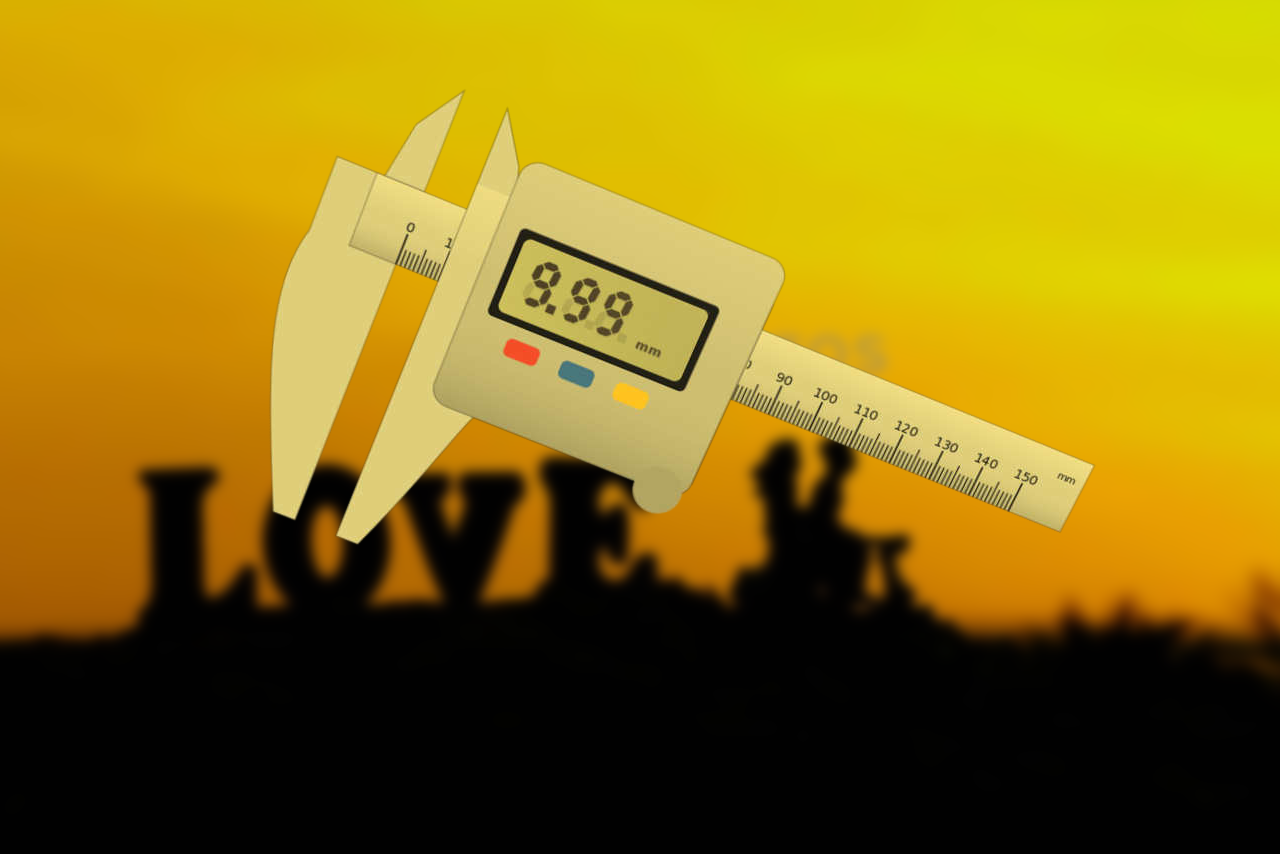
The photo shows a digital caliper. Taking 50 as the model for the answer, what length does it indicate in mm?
9.99
